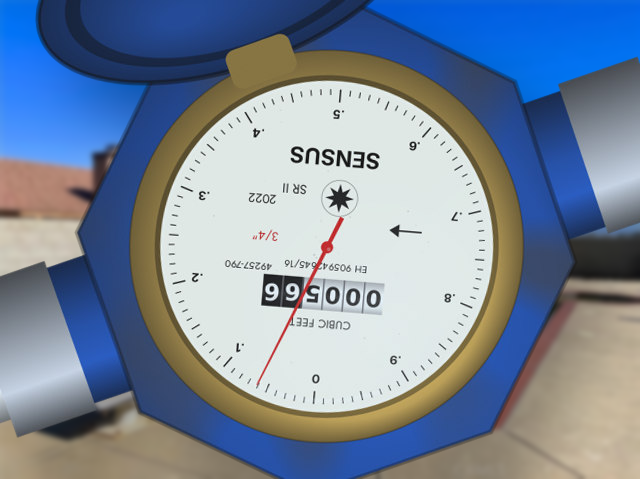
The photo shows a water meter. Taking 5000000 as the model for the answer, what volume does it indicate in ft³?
566.06
